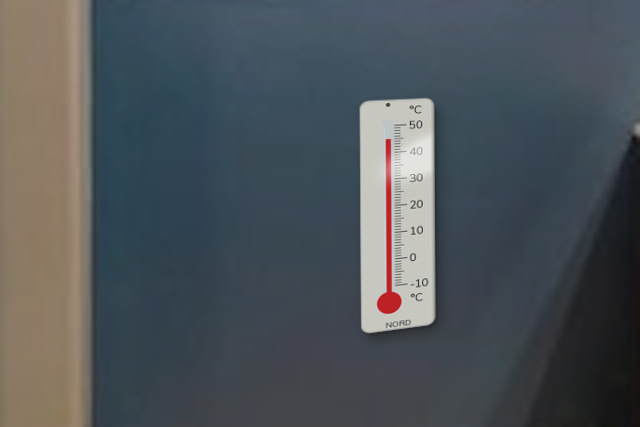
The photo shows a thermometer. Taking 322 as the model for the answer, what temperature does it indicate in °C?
45
